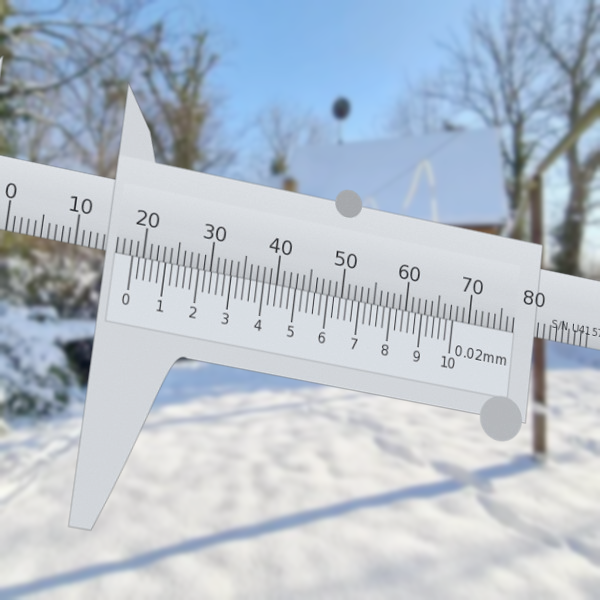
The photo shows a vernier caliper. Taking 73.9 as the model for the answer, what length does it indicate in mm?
18.4
